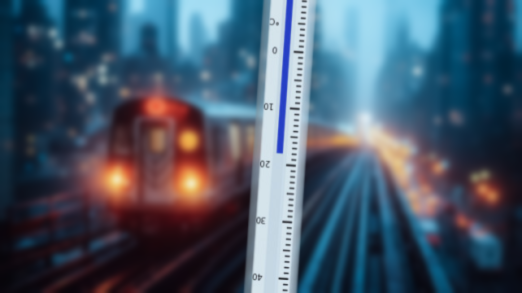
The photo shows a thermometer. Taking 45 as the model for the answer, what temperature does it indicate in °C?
18
